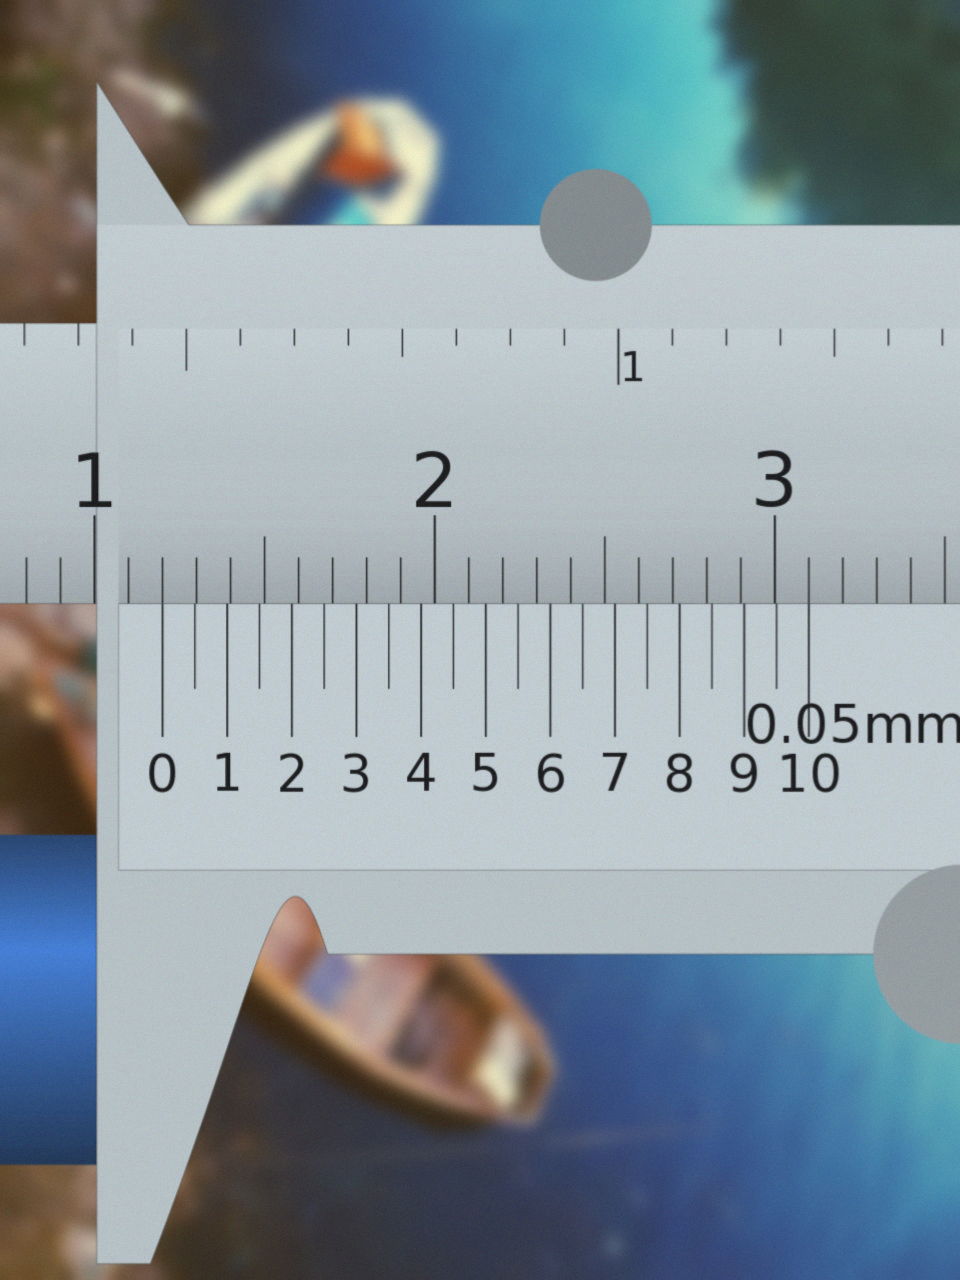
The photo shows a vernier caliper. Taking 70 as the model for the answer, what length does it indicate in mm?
12.00
